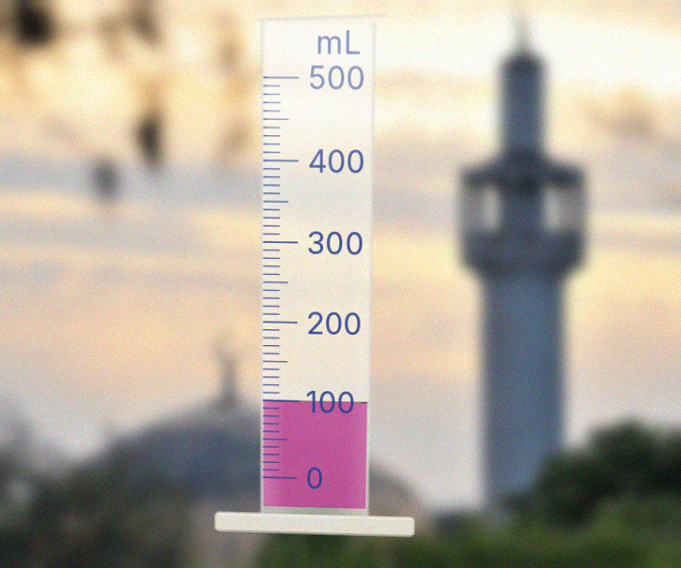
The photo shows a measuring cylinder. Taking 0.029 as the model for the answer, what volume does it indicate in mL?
100
